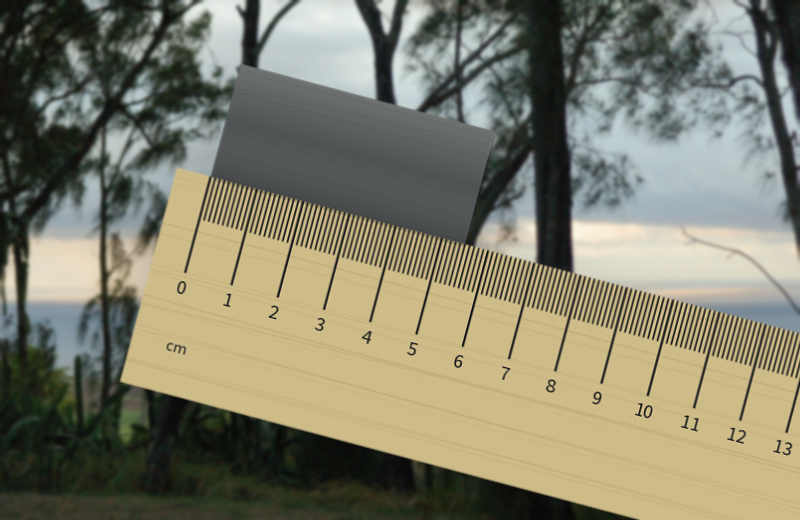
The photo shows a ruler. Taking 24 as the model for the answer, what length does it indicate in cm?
5.5
